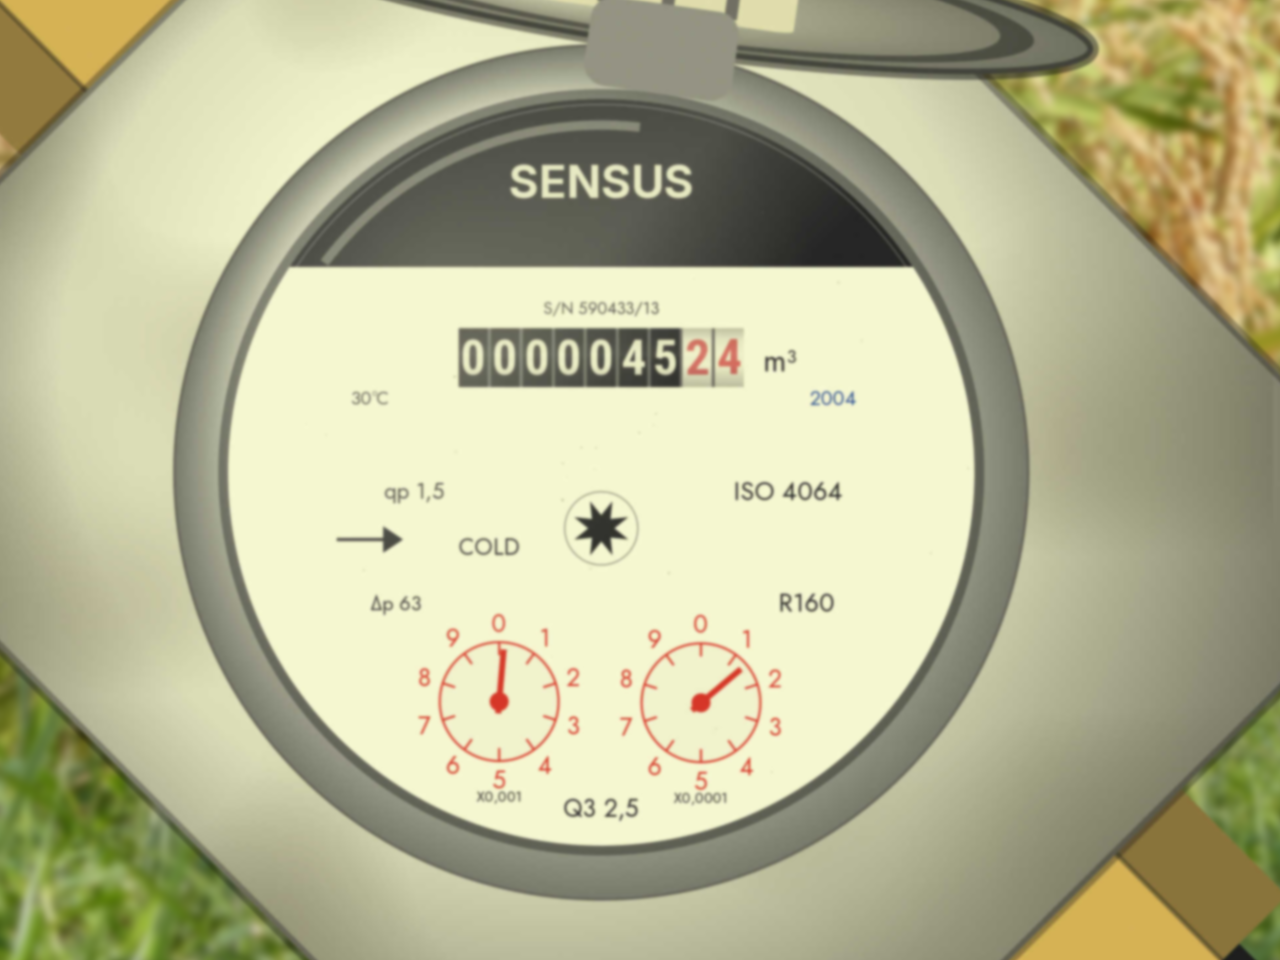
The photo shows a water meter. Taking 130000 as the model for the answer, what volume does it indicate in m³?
45.2401
